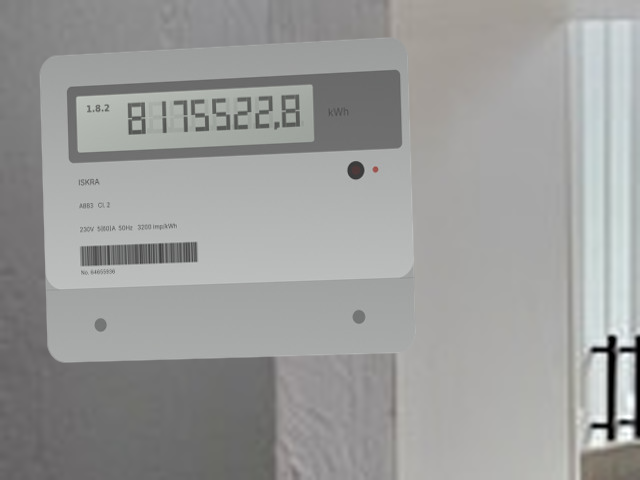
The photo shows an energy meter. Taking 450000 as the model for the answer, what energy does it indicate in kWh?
8175522.8
